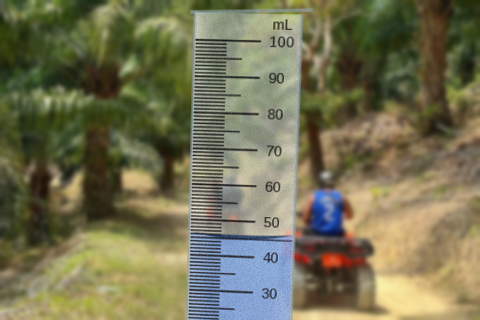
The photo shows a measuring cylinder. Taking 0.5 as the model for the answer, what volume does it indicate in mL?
45
